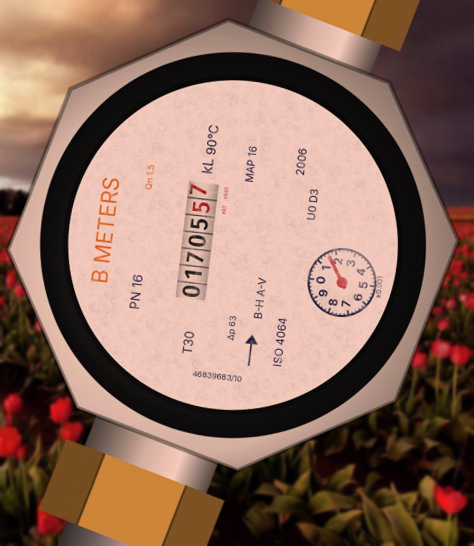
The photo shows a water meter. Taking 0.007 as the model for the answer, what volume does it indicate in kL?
1705.571
